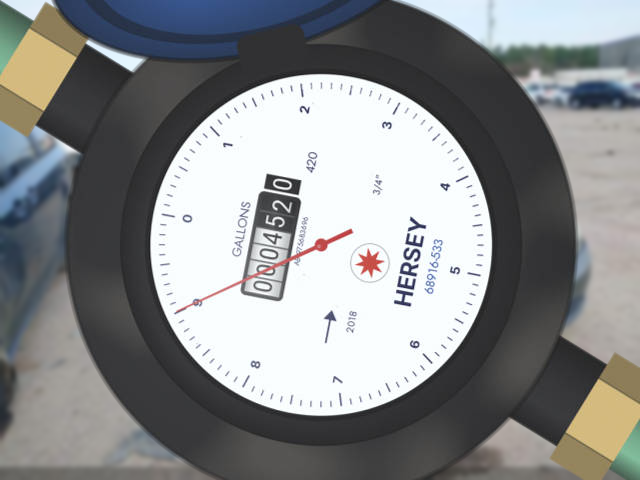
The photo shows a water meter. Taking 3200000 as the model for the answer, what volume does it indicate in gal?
4519.0
